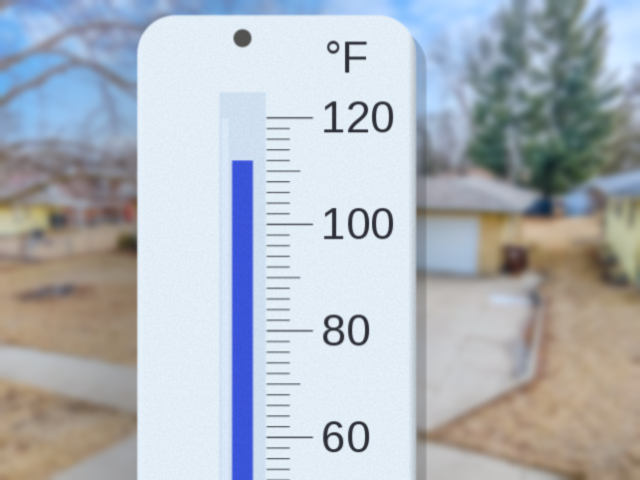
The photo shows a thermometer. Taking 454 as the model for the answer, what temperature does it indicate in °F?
112
